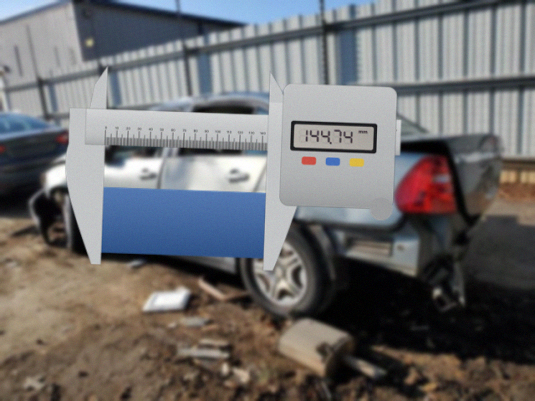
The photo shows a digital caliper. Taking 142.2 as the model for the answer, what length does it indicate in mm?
144.74
